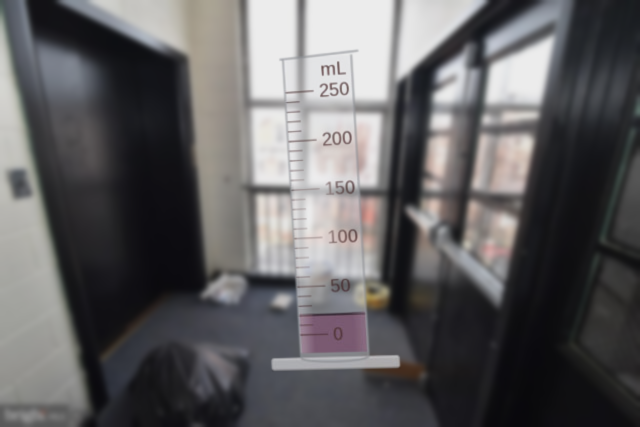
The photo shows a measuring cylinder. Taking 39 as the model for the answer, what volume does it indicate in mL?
20
